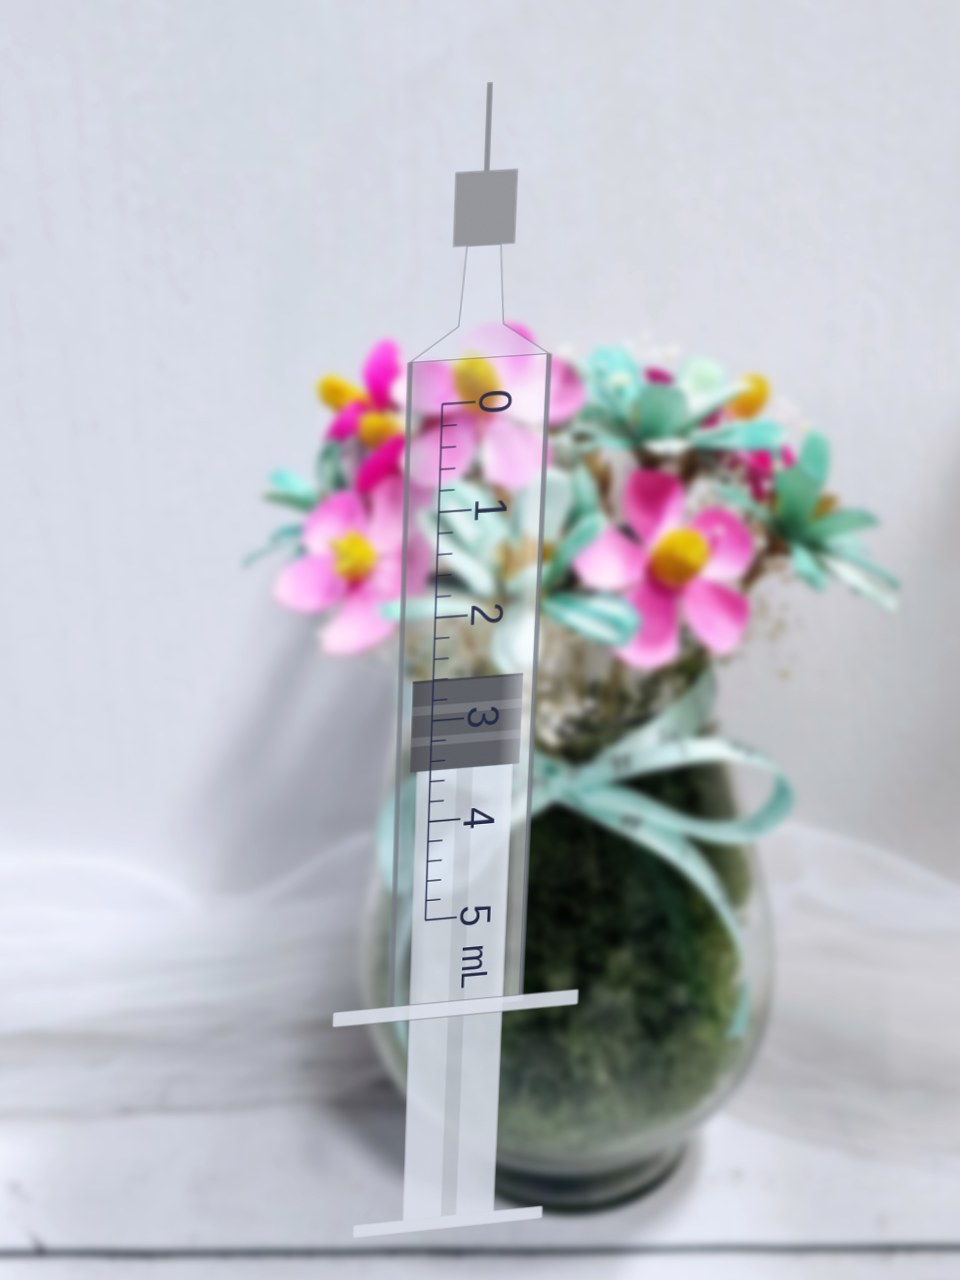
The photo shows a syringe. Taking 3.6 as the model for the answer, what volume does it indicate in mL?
2.6
